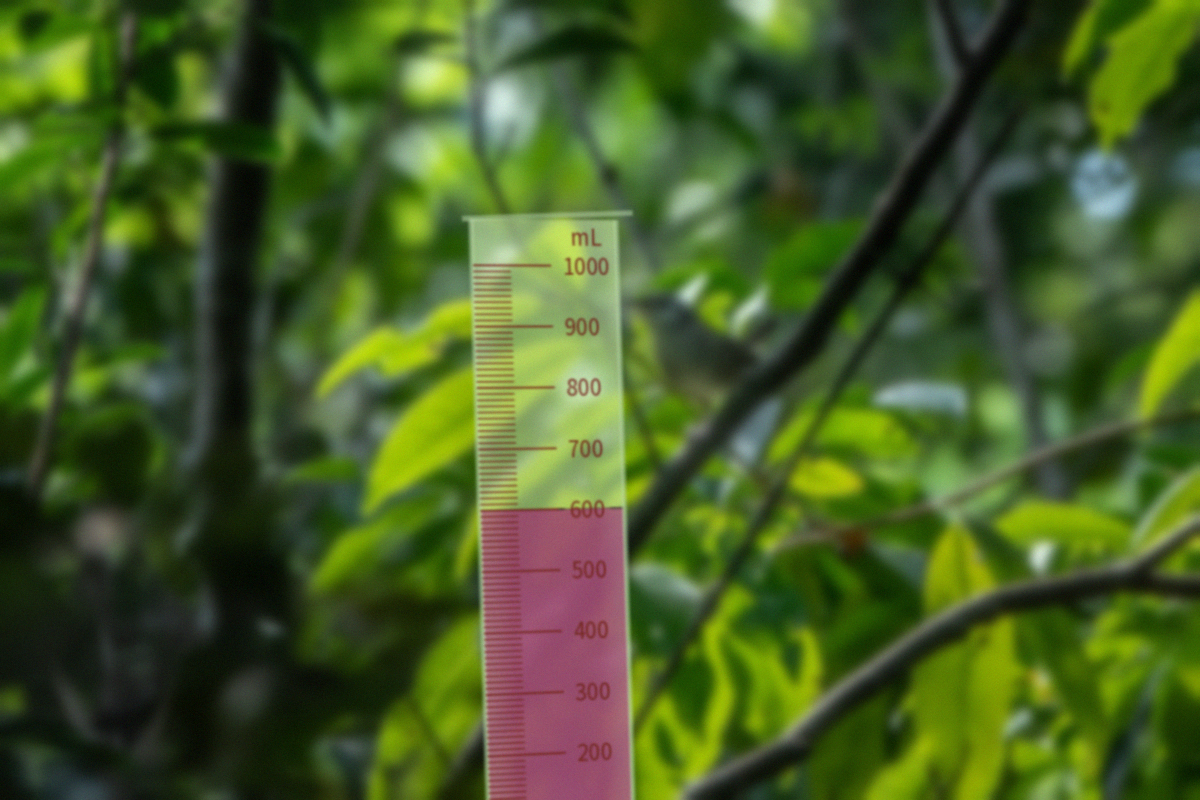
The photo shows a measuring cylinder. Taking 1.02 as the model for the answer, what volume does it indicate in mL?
600
